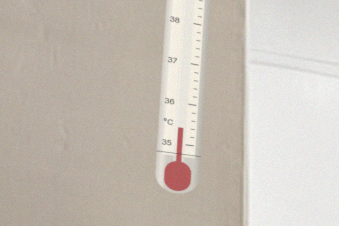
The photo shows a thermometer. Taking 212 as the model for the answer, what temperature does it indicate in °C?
35.4
